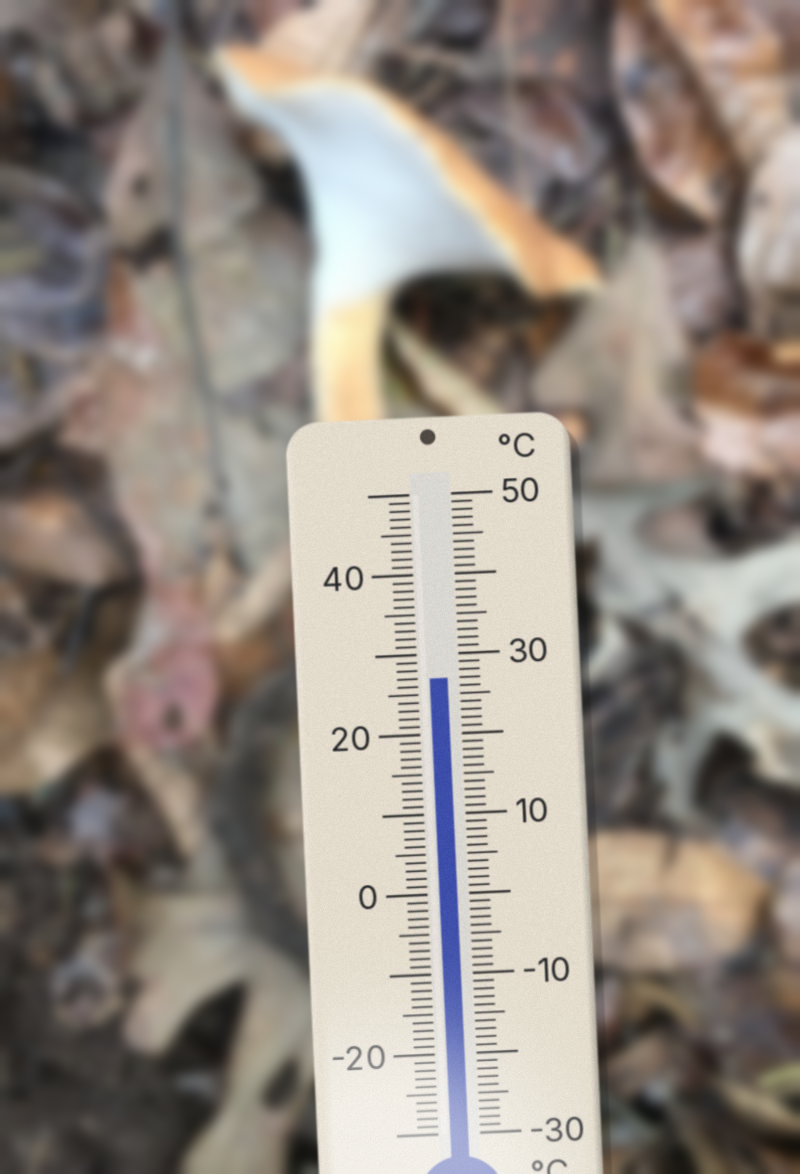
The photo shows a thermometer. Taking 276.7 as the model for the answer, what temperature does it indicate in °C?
27
